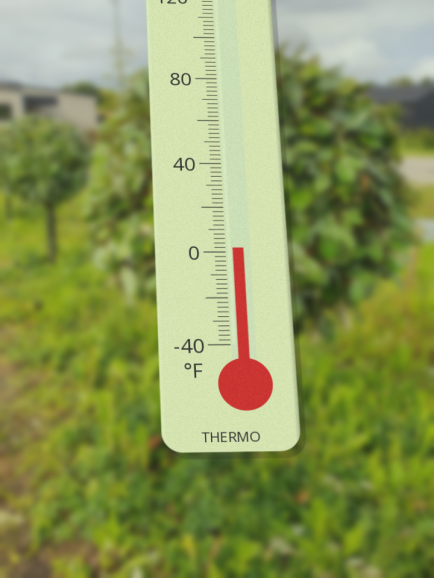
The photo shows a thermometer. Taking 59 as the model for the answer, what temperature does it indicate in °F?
2
